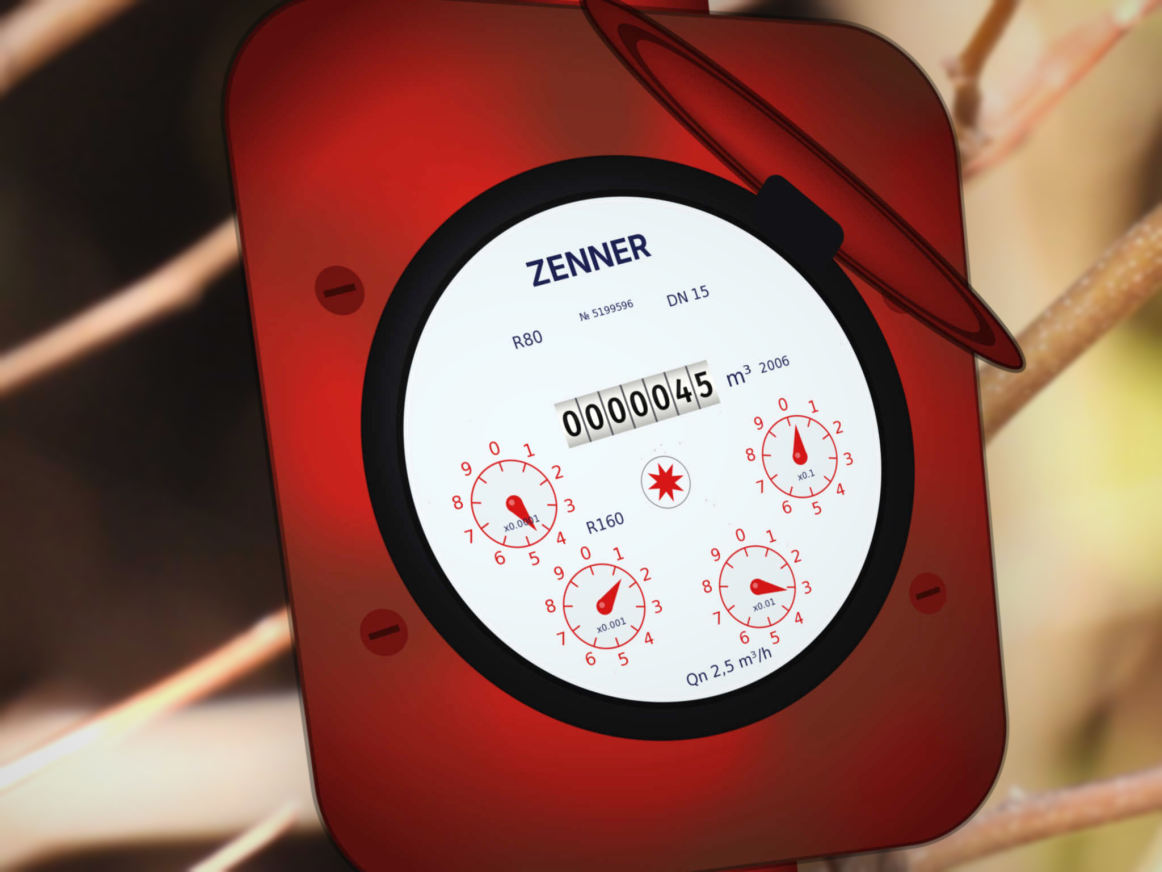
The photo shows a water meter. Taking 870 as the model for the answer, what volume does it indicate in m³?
45.0314
